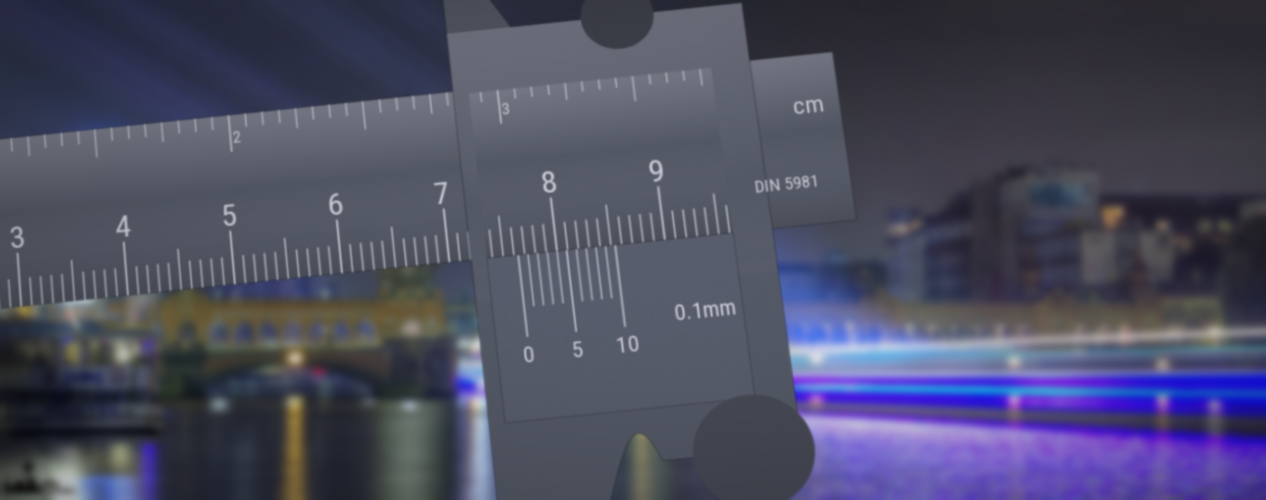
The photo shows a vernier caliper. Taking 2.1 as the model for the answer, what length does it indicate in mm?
76.4
